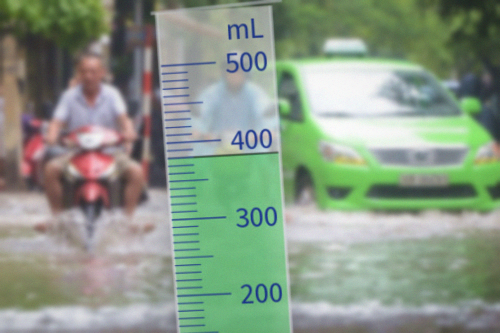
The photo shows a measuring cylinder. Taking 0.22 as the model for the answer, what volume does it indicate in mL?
380
